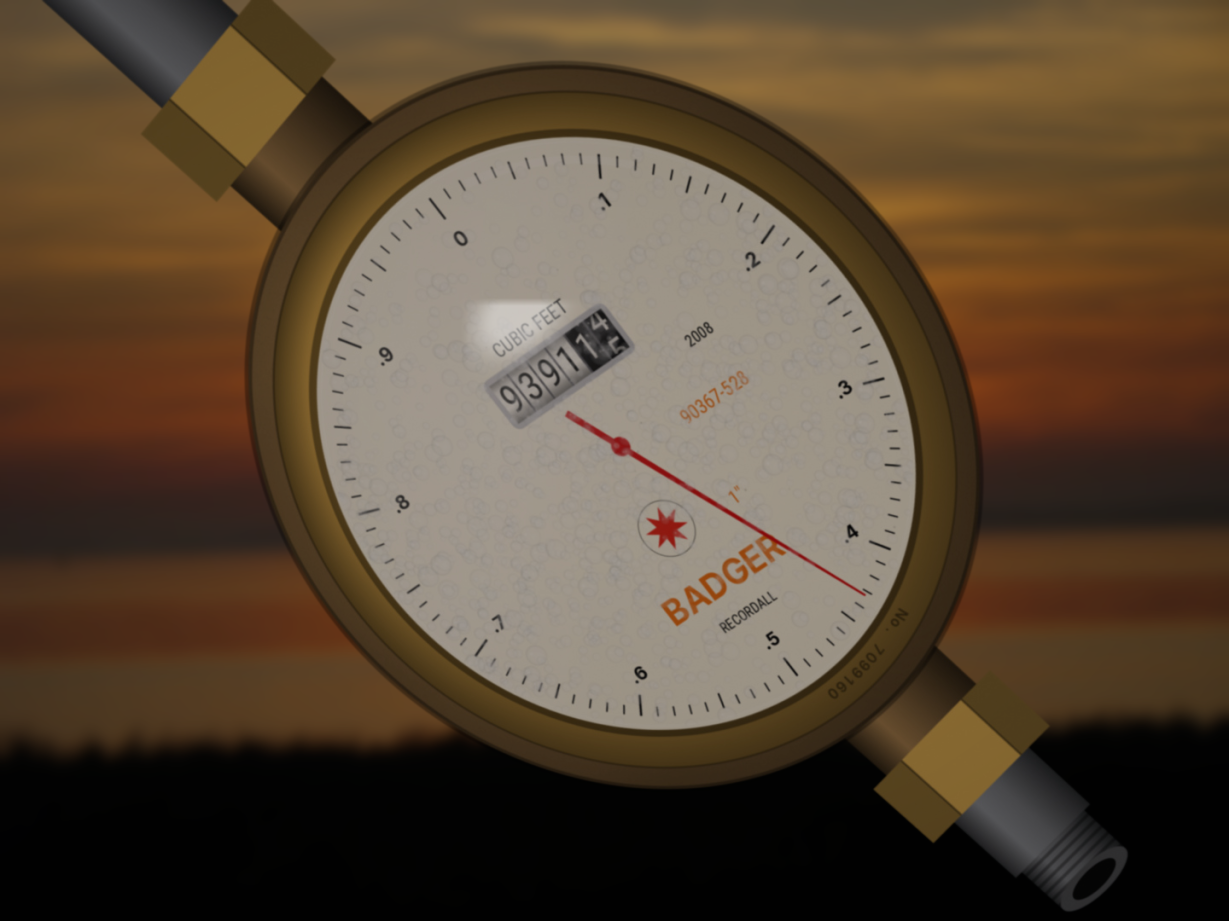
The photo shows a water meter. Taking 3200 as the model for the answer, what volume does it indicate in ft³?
939114.43
